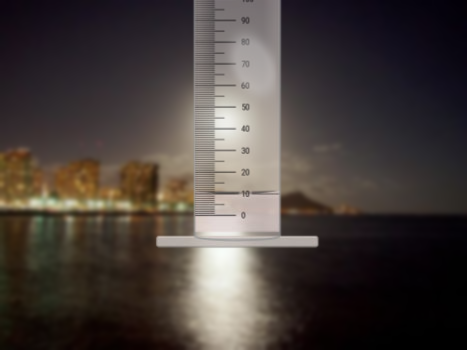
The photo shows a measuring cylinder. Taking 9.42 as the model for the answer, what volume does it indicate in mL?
10
